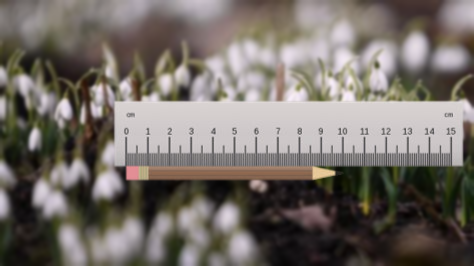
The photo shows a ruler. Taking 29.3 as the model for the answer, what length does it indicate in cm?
10
